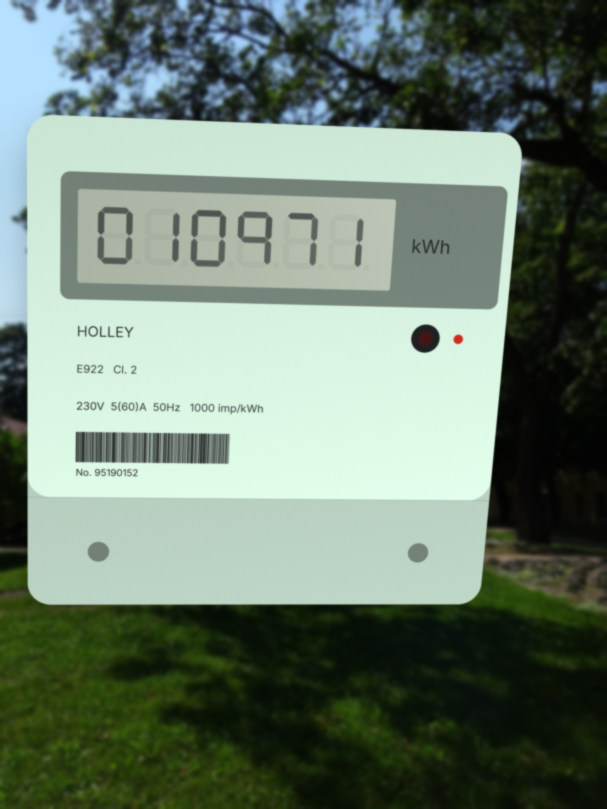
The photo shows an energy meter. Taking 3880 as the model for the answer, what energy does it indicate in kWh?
10971
